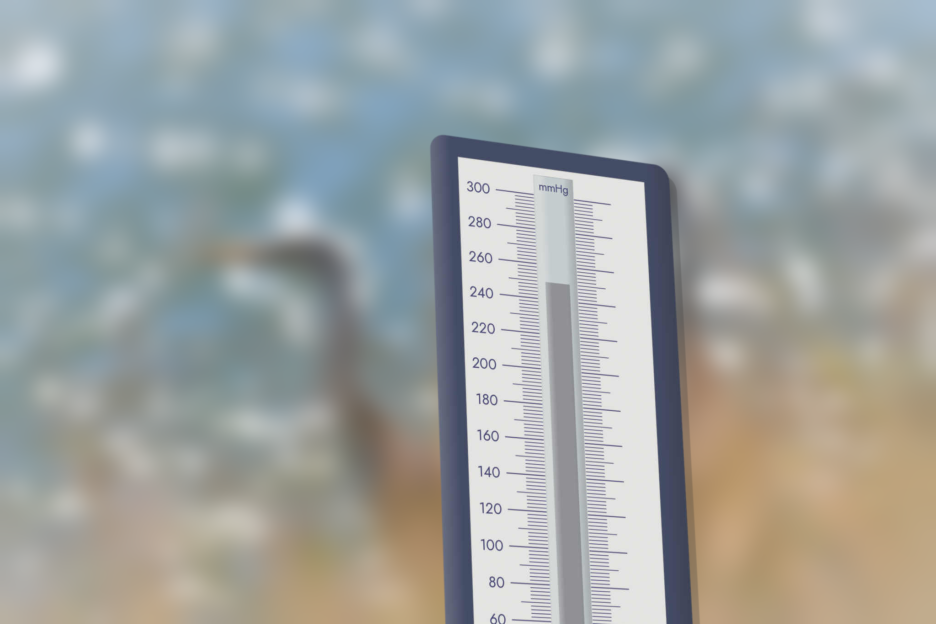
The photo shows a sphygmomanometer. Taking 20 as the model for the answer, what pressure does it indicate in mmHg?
250
